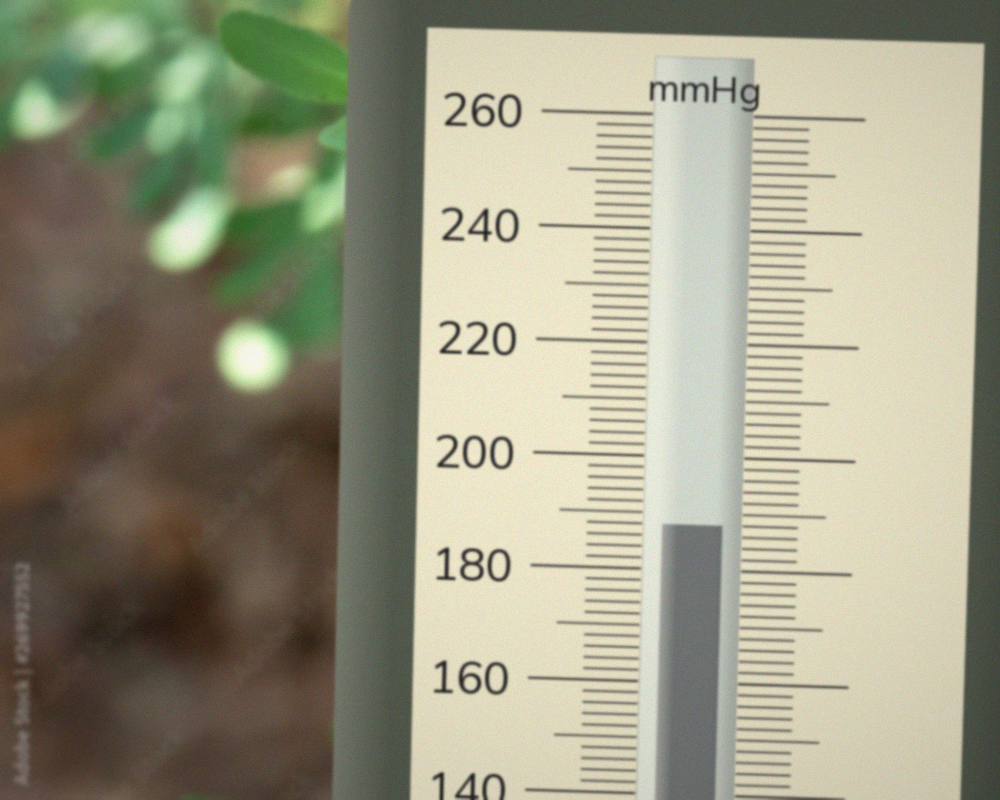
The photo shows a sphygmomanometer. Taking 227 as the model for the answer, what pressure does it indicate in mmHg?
188
